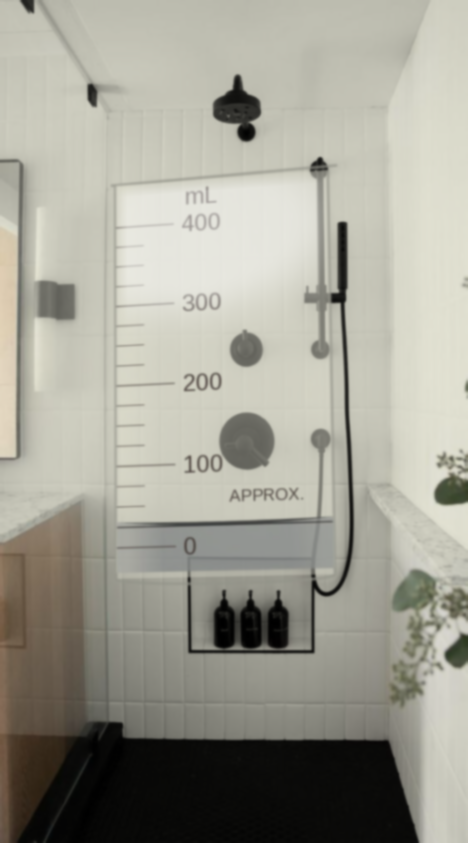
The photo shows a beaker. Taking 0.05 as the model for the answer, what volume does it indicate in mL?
25
